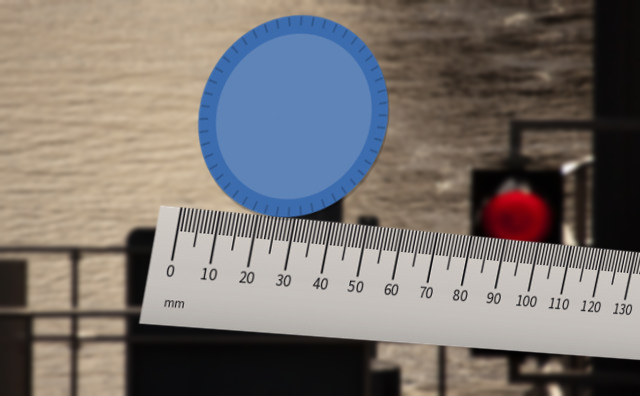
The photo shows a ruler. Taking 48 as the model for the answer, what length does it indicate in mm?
50
